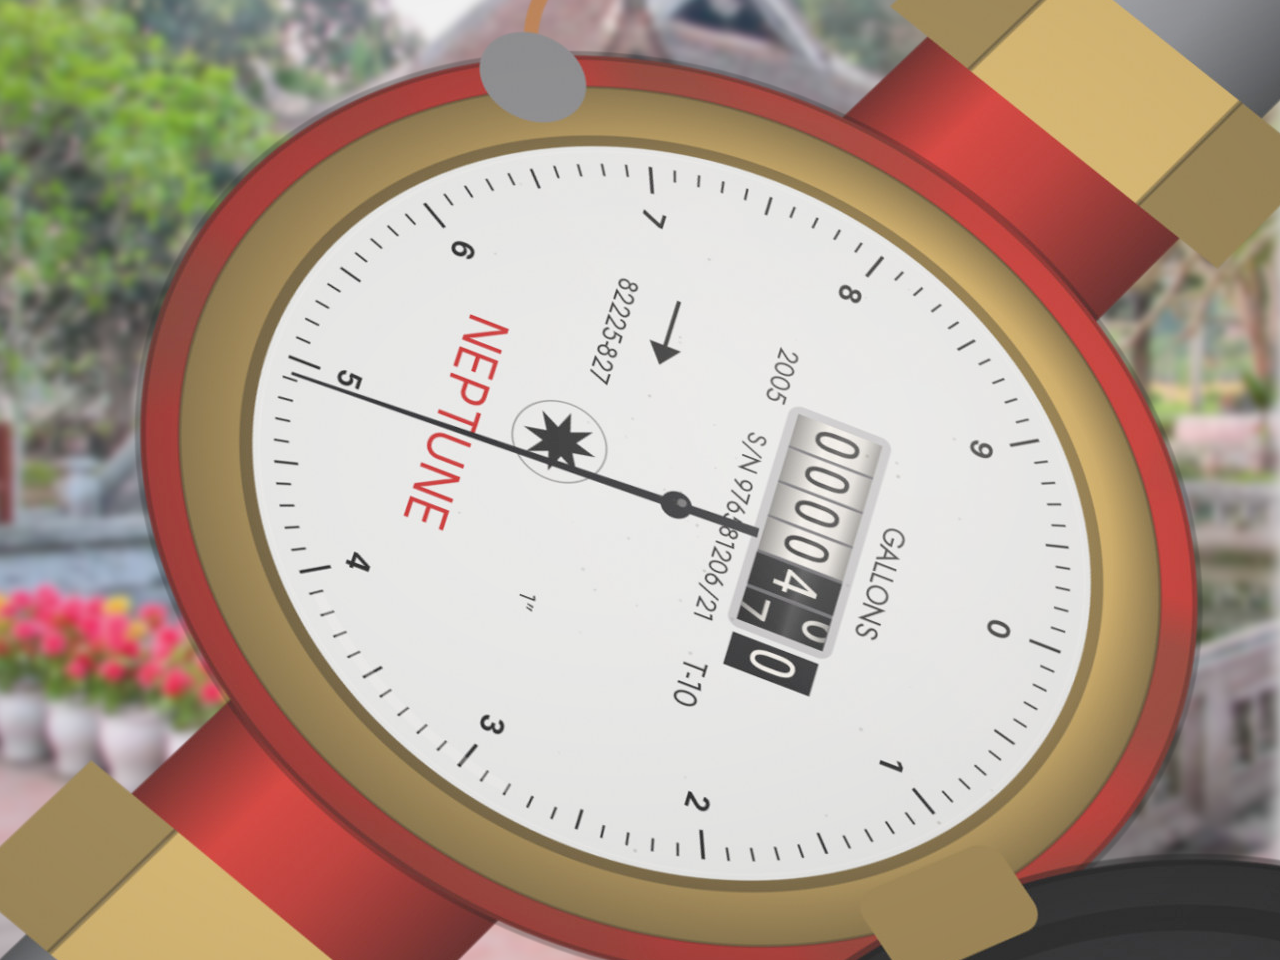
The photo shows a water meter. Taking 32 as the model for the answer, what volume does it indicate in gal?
464.9
